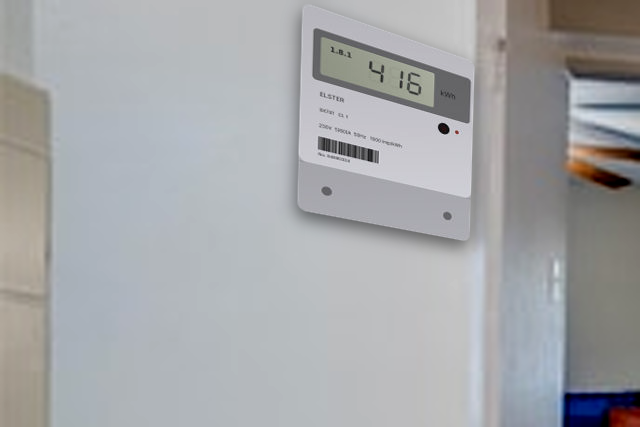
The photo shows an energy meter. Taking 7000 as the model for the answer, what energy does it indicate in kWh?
416
